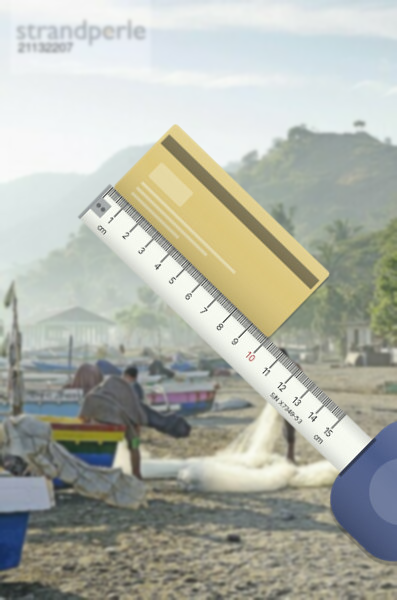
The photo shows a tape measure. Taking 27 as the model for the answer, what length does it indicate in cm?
10
